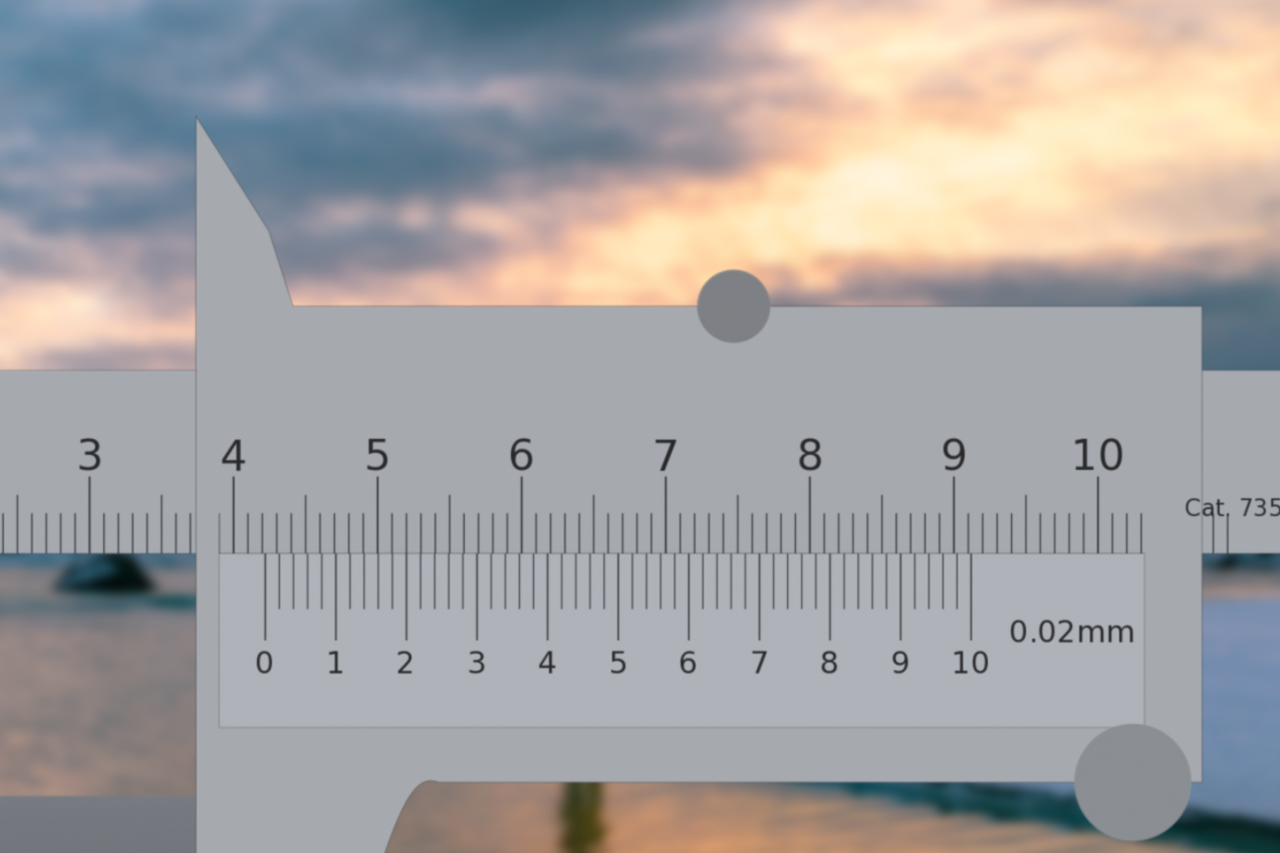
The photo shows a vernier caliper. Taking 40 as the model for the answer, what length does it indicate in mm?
42.2
